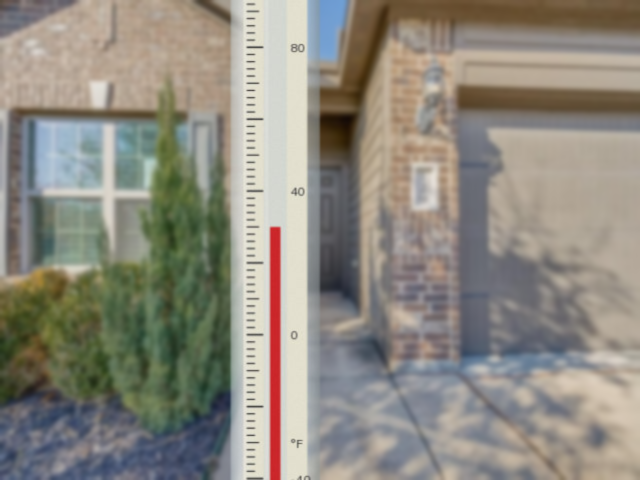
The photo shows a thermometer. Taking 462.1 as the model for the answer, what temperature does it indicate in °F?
30
